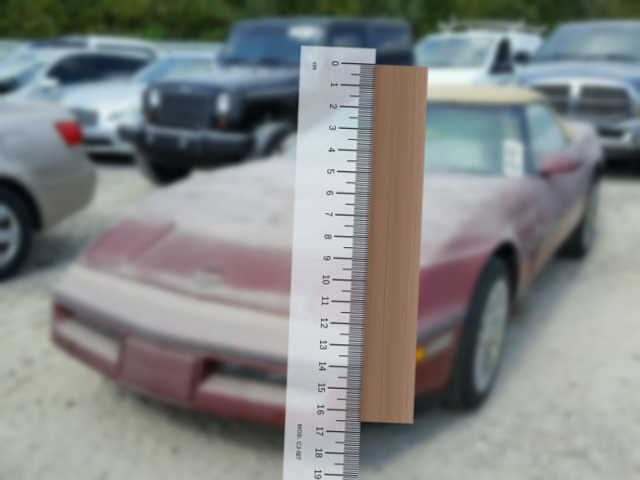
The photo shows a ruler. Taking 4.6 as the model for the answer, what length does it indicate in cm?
16.5
